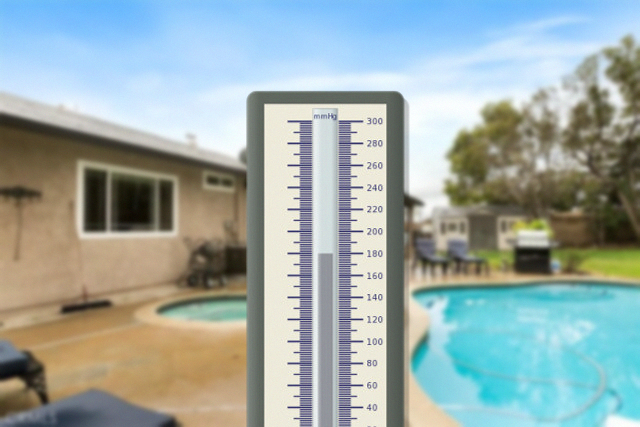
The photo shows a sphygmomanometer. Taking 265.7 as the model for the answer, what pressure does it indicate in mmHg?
180
